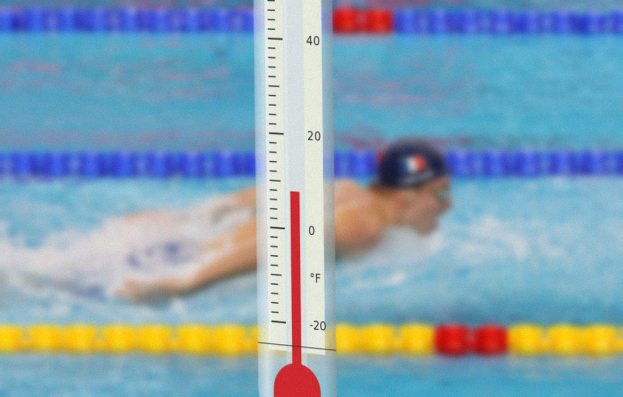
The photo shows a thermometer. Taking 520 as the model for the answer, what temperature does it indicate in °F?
8
